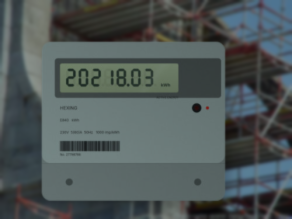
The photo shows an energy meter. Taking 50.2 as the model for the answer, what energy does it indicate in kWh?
20218.03
